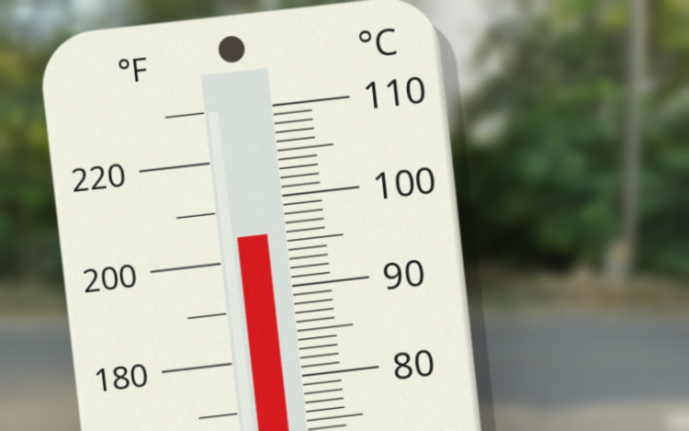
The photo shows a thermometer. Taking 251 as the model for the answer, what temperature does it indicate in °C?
96
